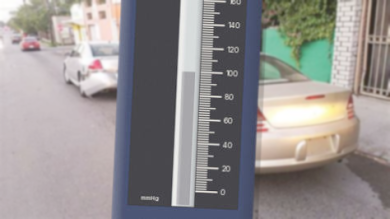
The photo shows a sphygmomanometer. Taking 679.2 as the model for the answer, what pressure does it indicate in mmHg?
100
